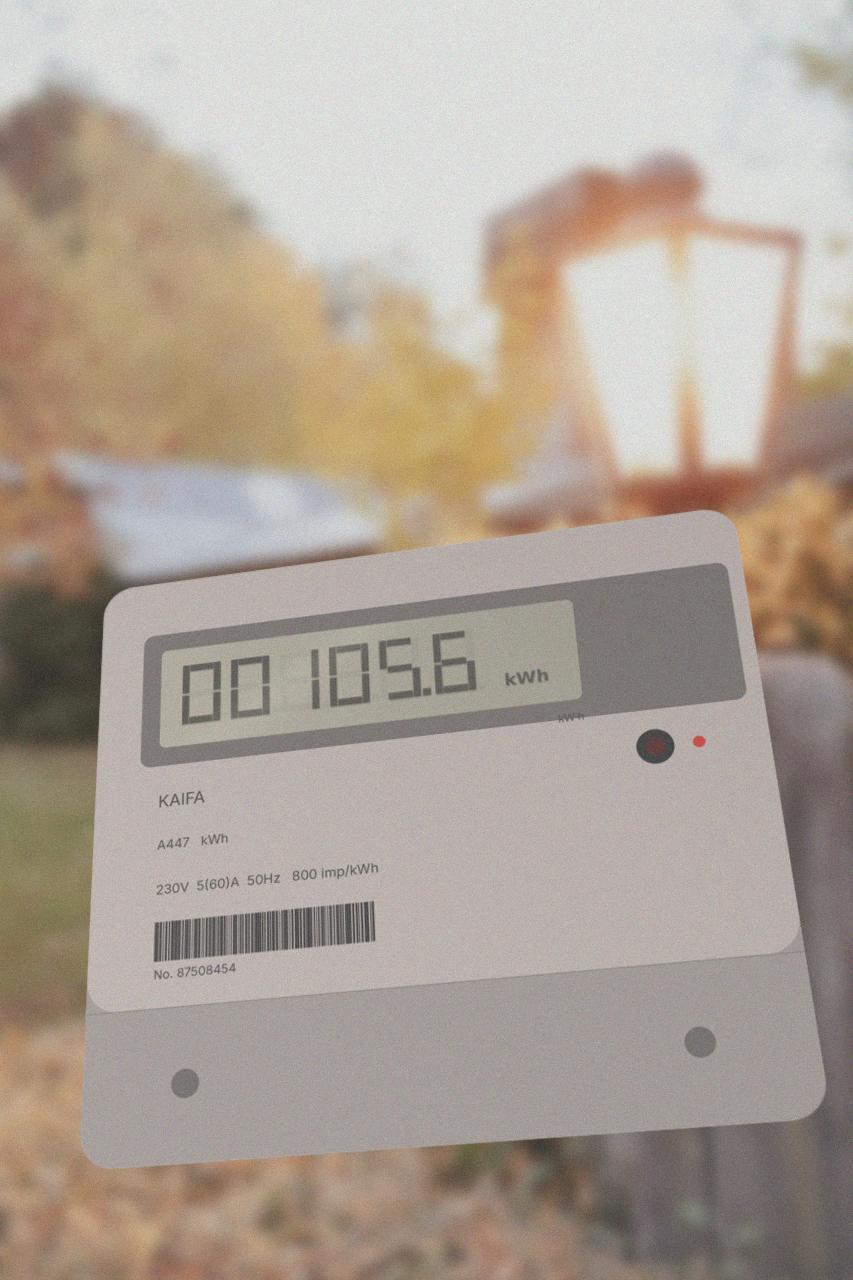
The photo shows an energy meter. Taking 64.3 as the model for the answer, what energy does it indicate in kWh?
105.6
